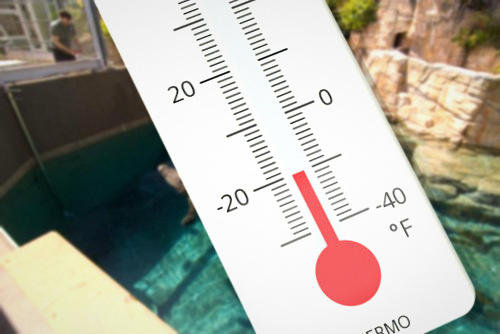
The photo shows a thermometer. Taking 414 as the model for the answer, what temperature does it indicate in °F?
-20
